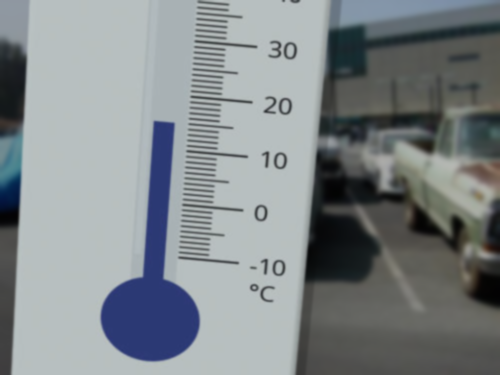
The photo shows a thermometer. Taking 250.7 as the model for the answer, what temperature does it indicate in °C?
15
